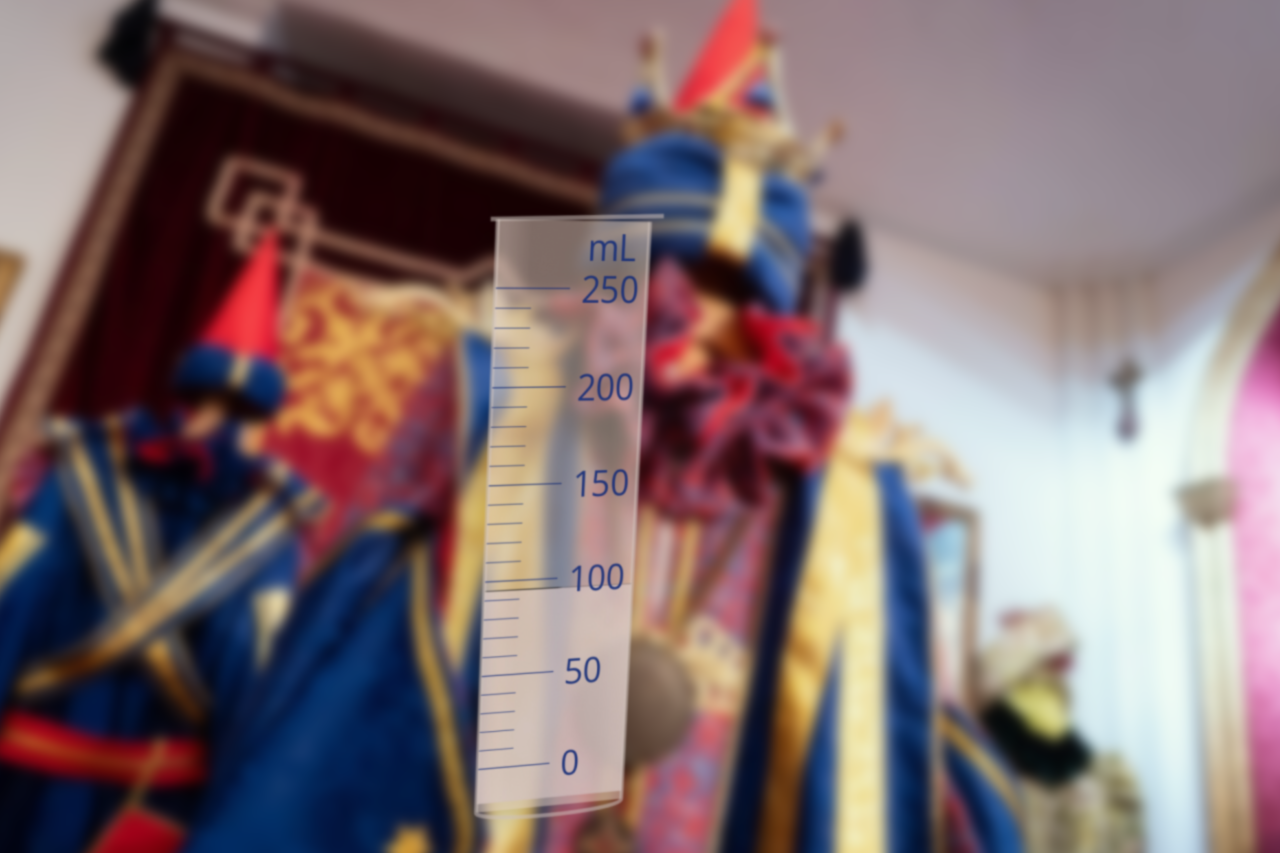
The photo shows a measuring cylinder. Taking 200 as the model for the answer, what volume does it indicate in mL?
95
